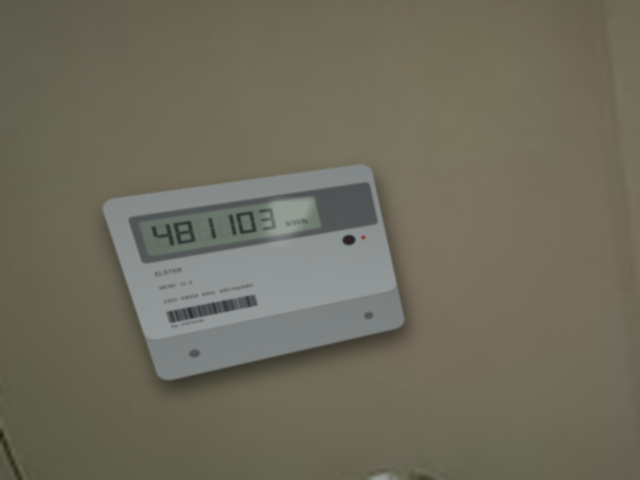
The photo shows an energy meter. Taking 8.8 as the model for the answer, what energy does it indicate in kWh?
481103
